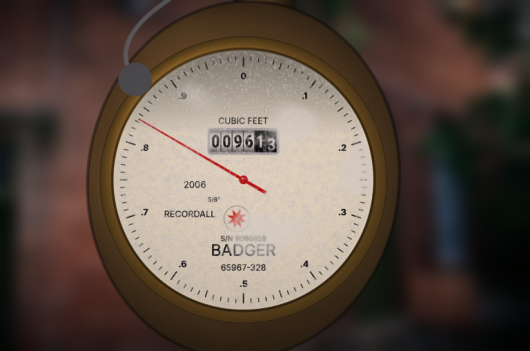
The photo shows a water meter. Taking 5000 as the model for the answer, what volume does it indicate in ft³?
9612.83
